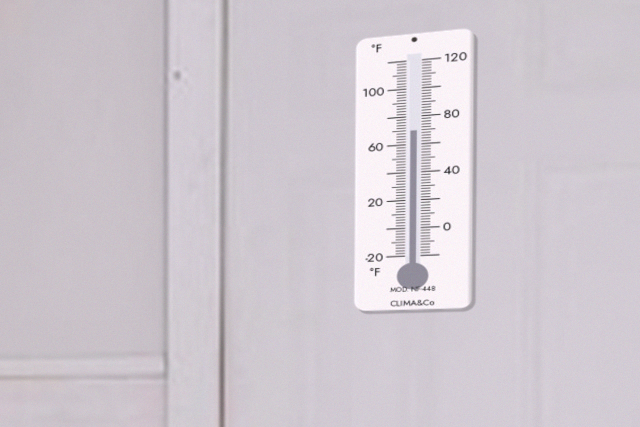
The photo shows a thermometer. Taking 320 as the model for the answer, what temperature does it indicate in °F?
70
